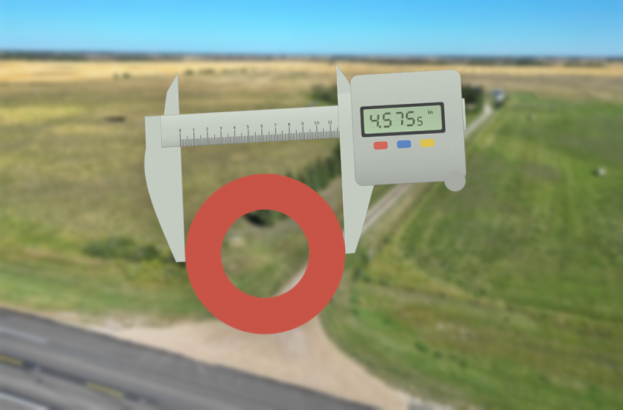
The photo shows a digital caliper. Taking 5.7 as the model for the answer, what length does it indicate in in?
4.5755
